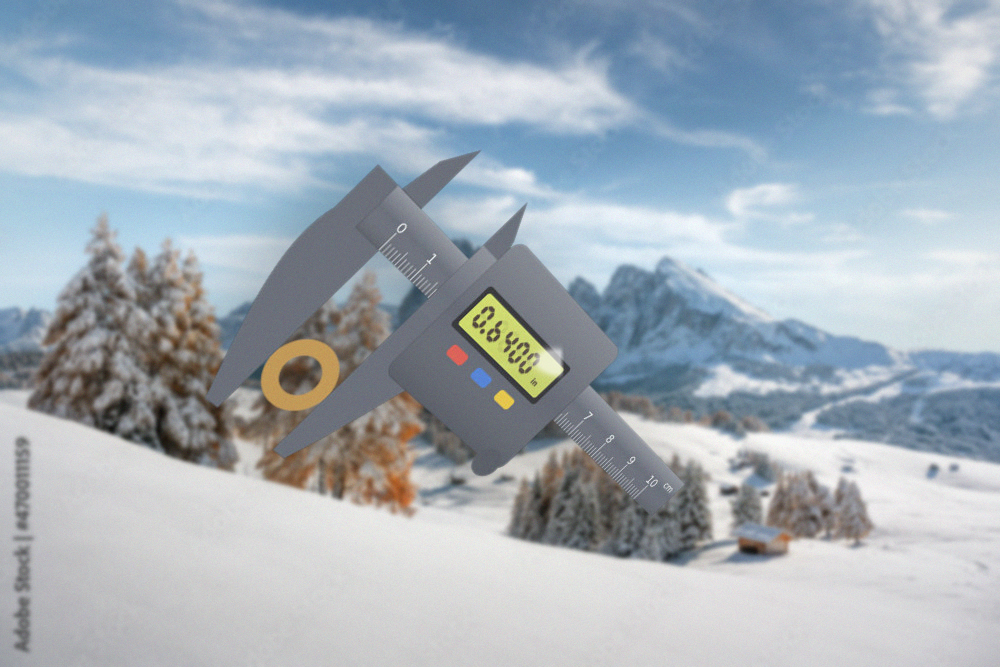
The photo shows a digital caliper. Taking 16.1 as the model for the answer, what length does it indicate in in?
0.6400
